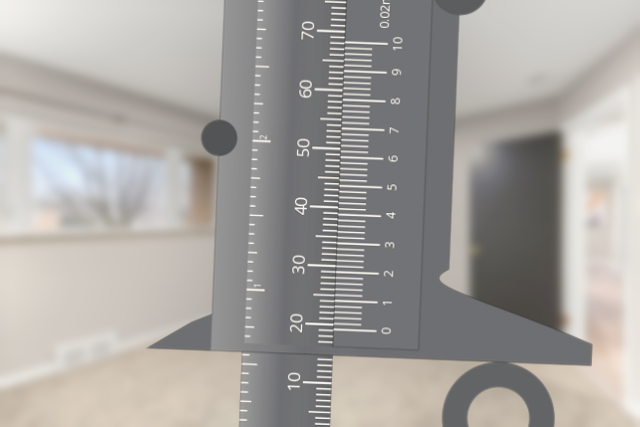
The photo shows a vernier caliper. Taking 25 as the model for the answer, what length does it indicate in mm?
19.2
